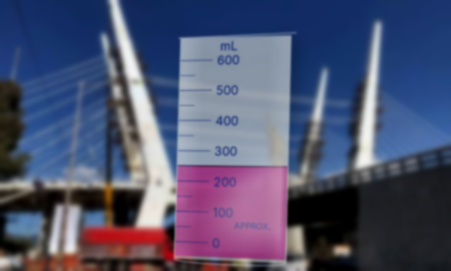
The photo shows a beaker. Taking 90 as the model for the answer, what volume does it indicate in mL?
250
